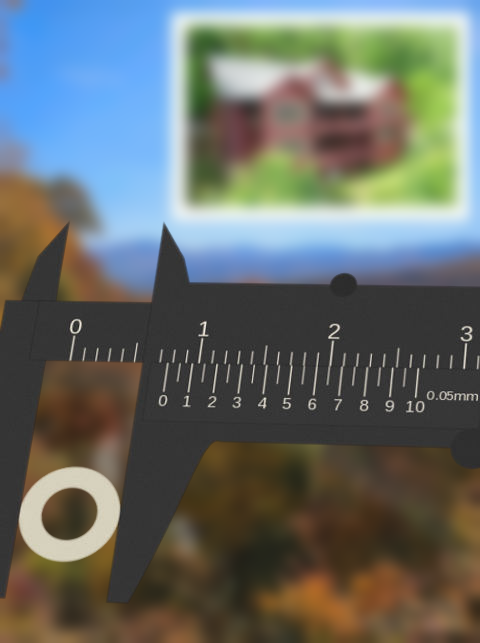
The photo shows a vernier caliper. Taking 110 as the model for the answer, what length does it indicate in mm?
7.6
